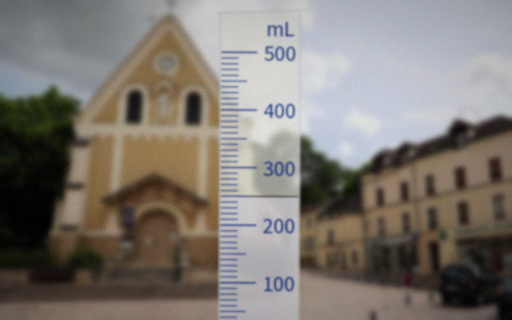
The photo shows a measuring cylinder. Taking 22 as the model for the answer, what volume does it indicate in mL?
250
